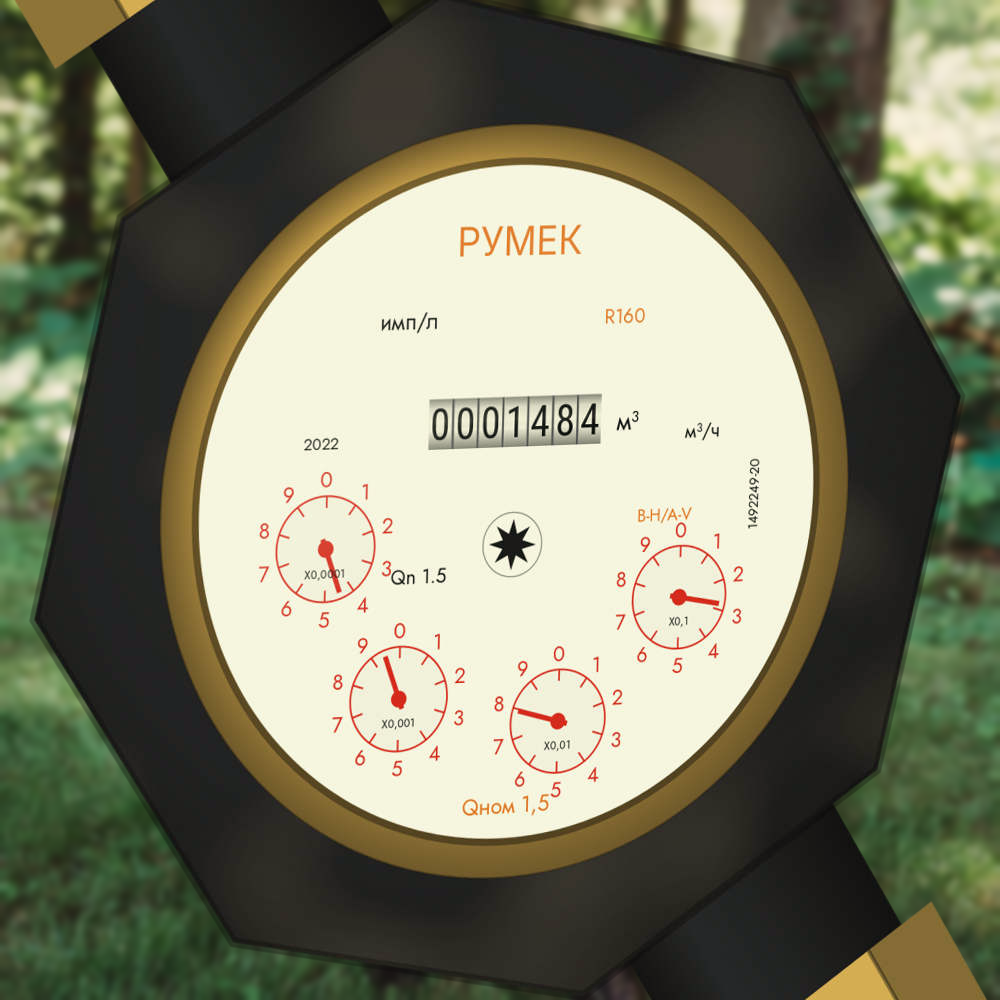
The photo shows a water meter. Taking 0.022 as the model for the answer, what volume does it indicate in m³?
1484.2794
